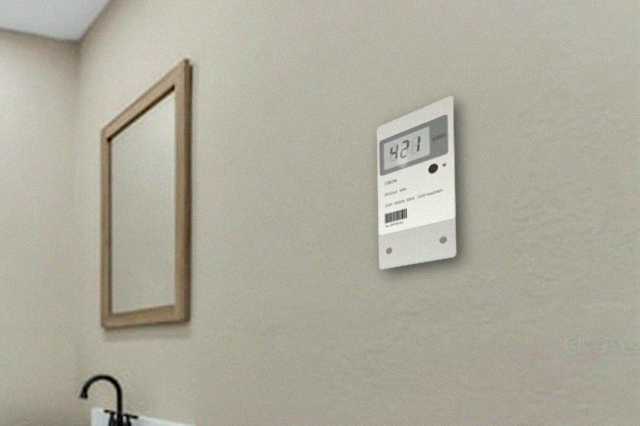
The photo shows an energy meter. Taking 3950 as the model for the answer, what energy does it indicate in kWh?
421
